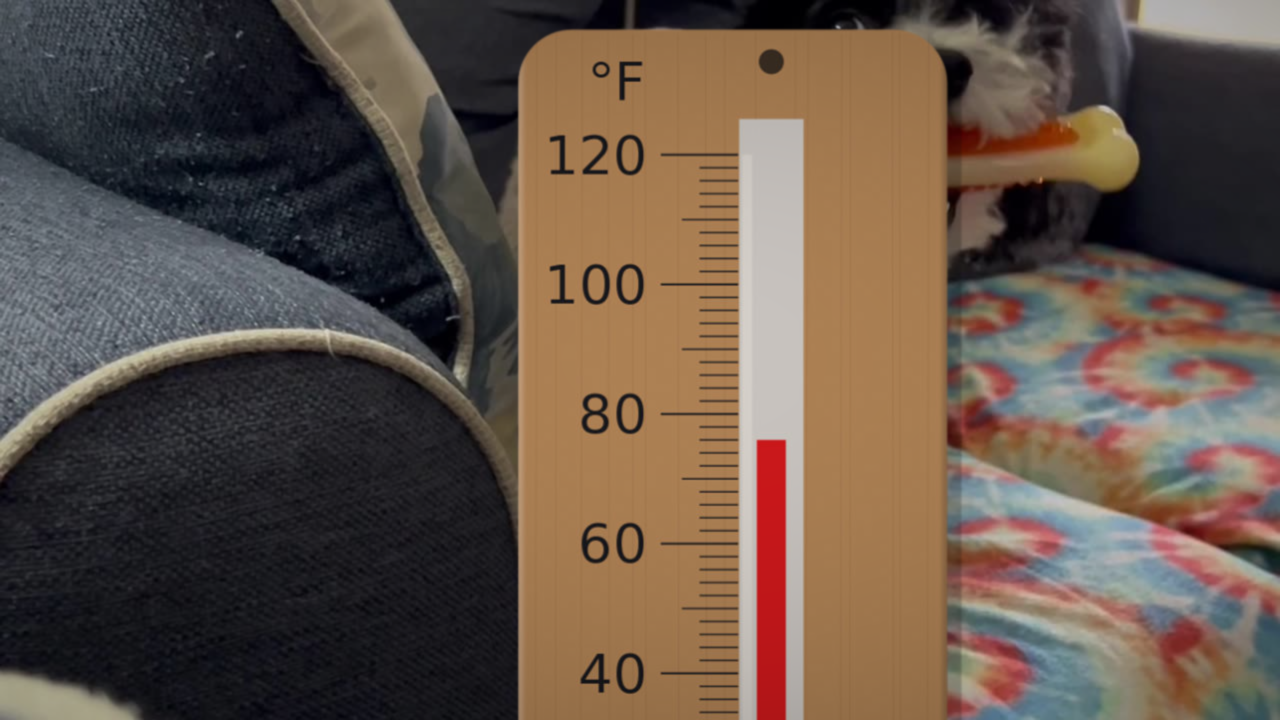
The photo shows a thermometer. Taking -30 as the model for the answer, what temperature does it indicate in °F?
76
